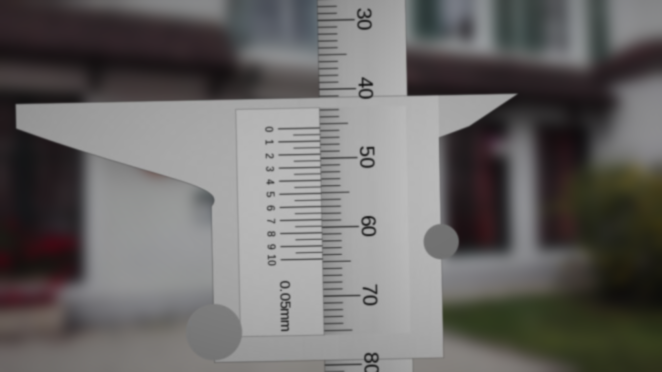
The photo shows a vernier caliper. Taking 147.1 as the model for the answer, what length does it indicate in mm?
45.6
